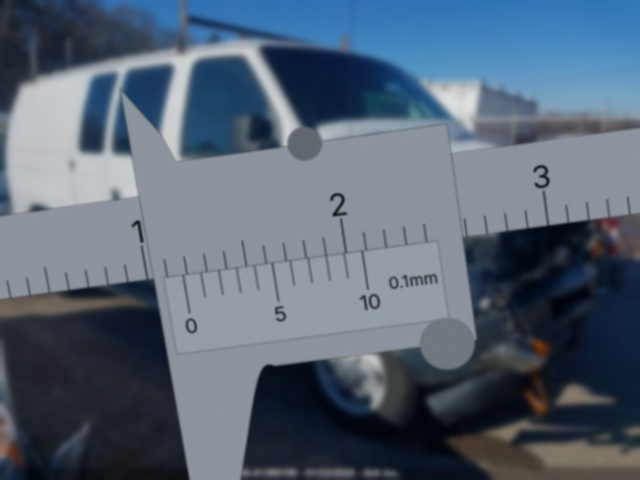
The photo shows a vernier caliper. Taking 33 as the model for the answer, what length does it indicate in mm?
11.8
